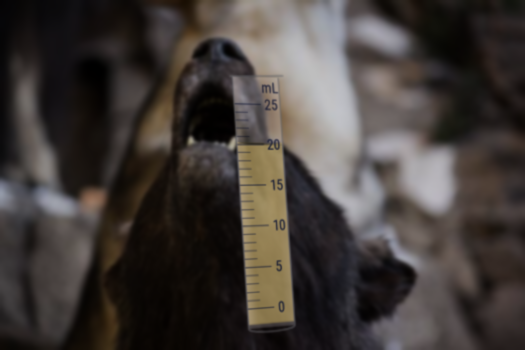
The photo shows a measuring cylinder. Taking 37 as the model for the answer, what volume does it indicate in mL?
20
